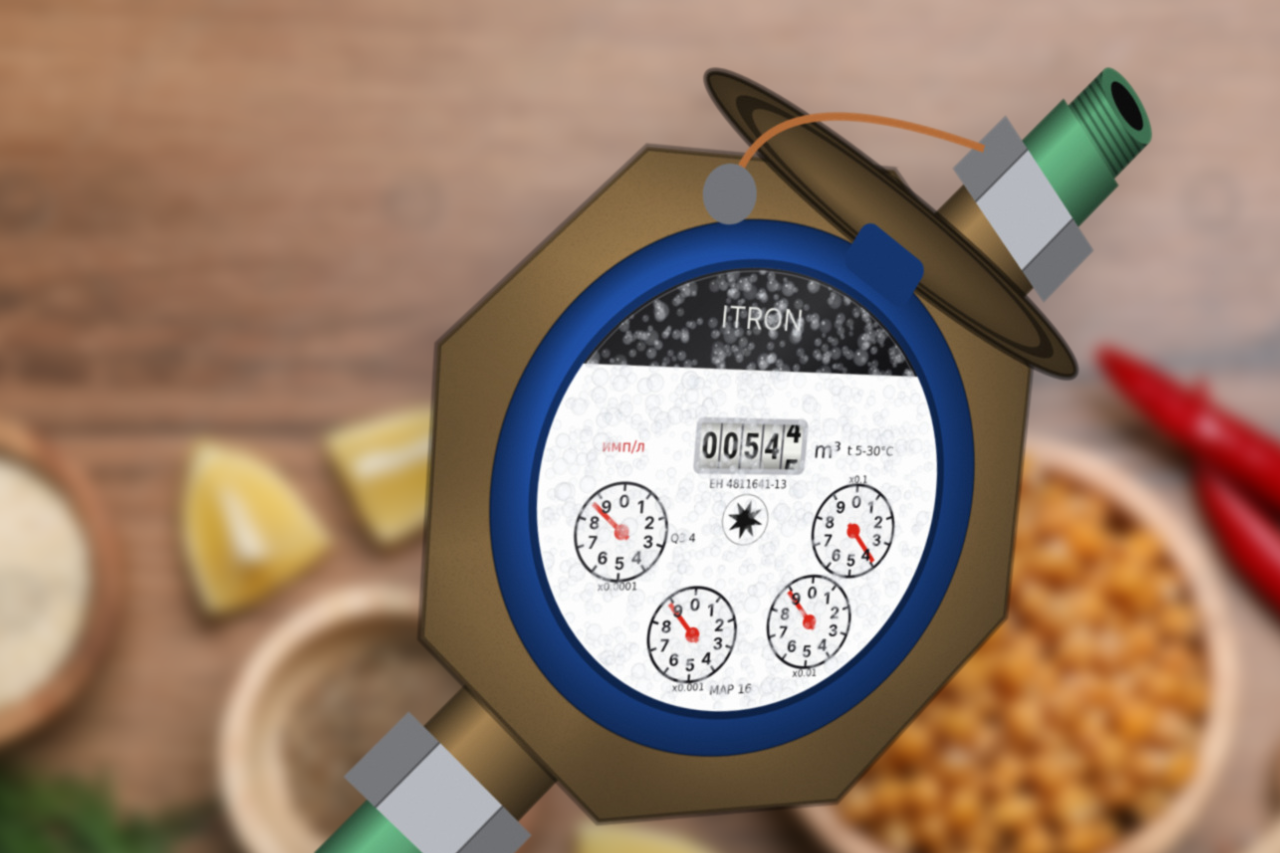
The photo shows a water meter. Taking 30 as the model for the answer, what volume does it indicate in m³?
544.3888
